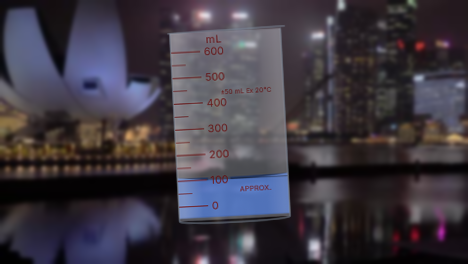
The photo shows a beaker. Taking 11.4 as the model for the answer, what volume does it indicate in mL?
100
